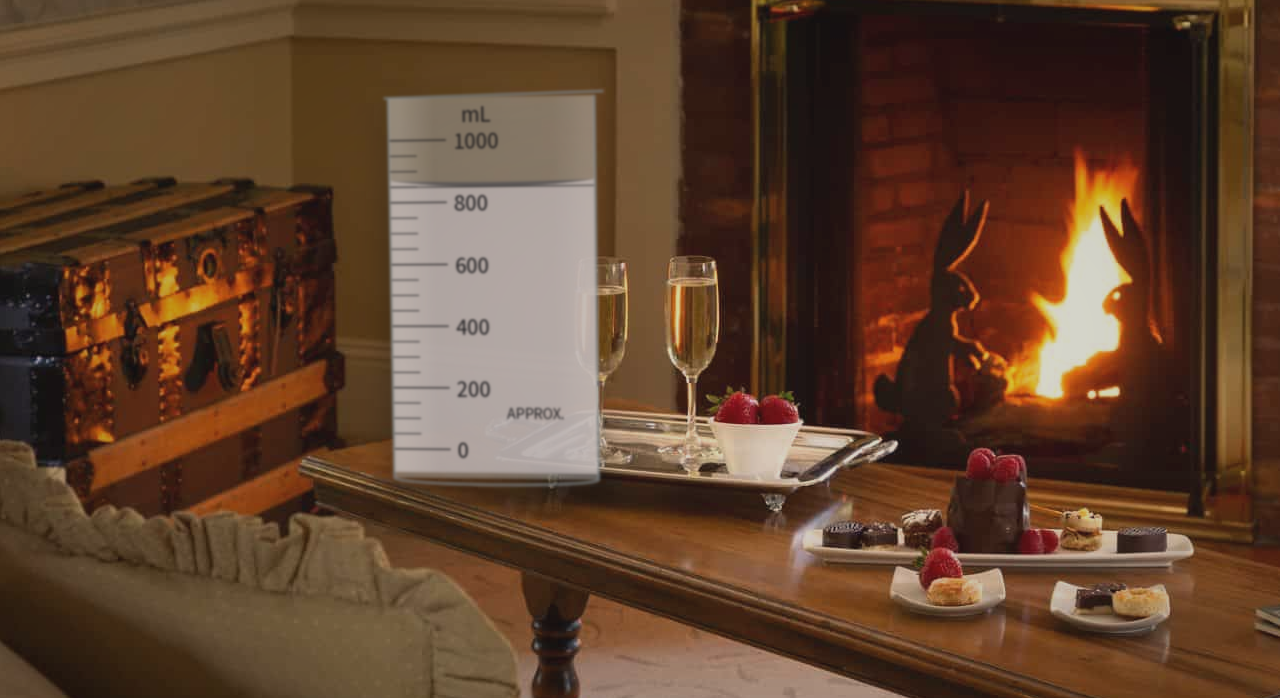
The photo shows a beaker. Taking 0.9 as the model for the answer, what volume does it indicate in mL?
850
